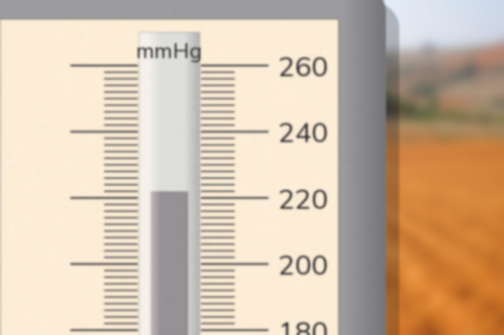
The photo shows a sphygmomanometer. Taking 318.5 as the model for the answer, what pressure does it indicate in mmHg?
222
